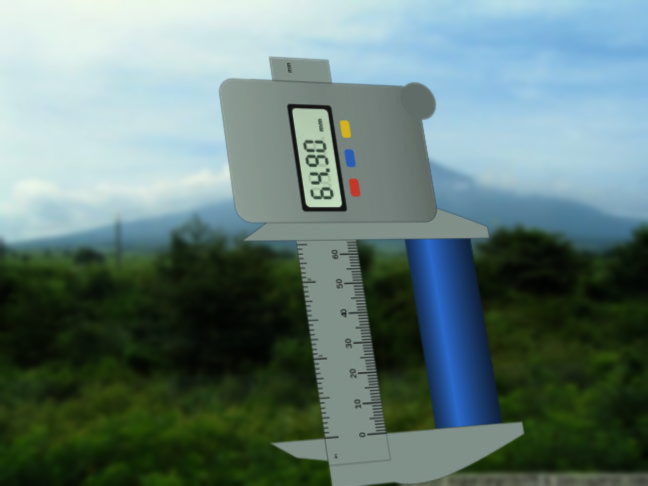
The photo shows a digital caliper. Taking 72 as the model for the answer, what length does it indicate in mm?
64.90
